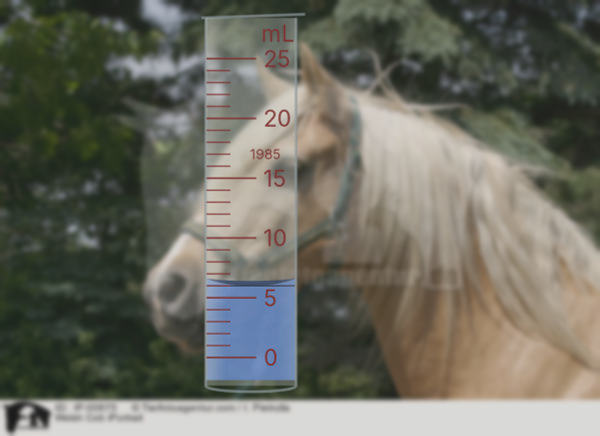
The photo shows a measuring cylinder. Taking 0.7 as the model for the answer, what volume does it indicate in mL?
6
